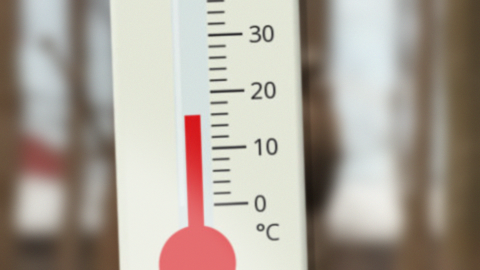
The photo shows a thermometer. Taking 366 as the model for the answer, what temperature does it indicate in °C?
16
